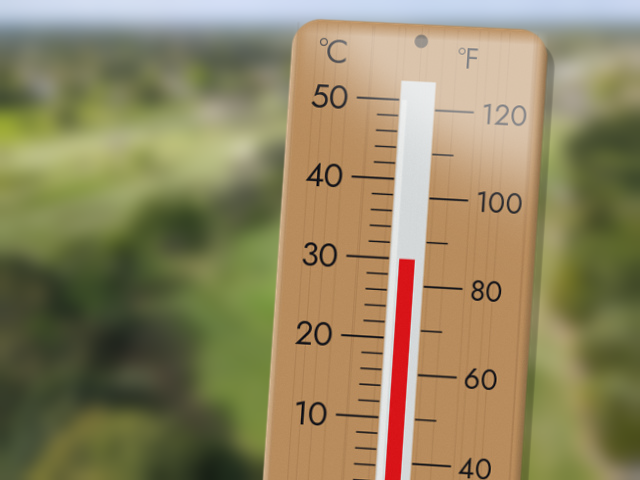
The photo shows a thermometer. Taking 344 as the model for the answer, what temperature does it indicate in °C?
30
